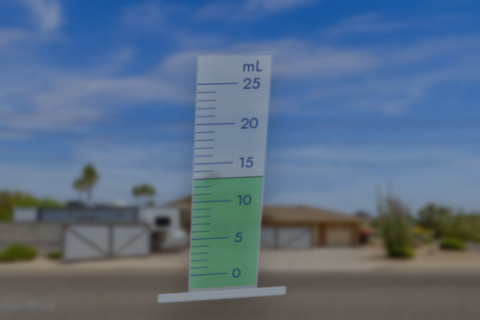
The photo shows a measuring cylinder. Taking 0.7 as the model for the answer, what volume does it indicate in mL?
13
